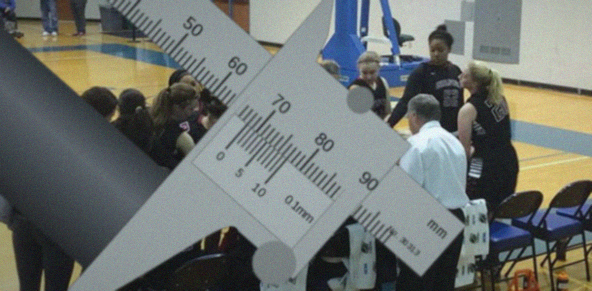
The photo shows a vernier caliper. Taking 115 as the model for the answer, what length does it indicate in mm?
68.0
